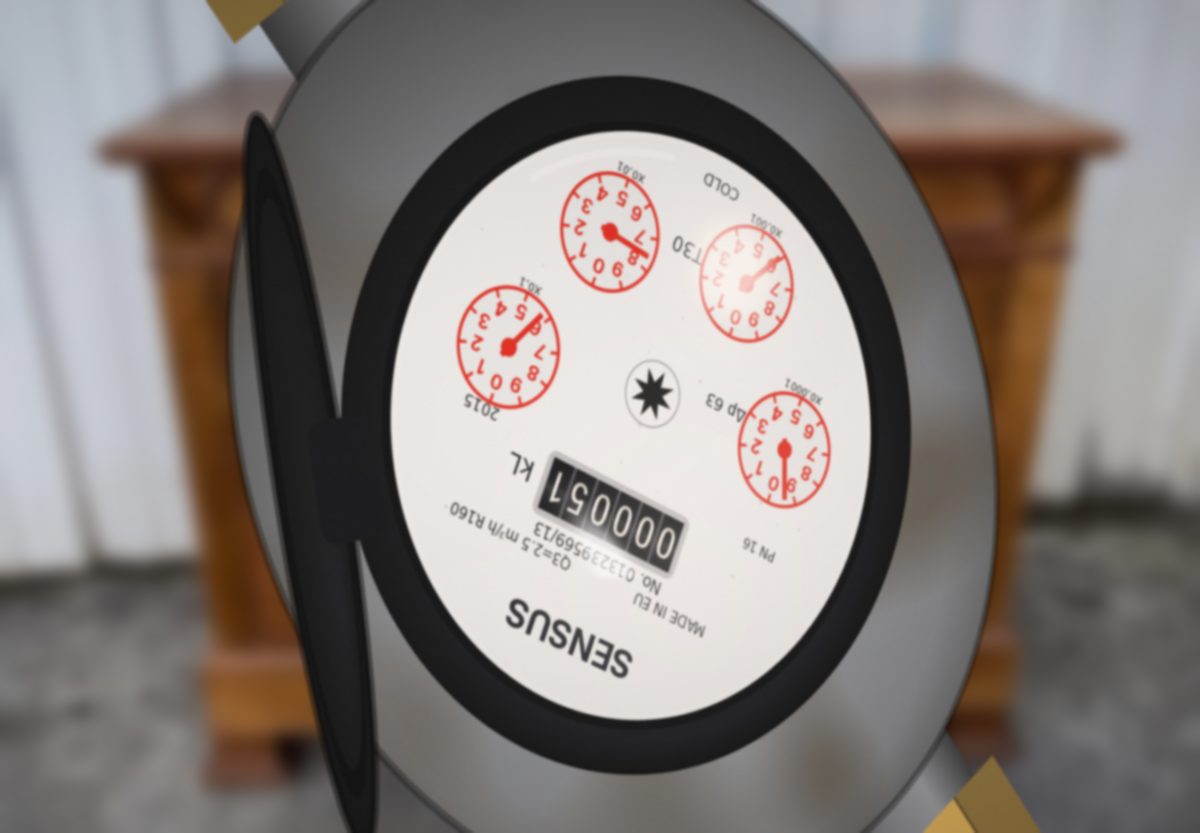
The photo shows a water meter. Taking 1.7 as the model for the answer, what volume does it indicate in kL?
51.5759
